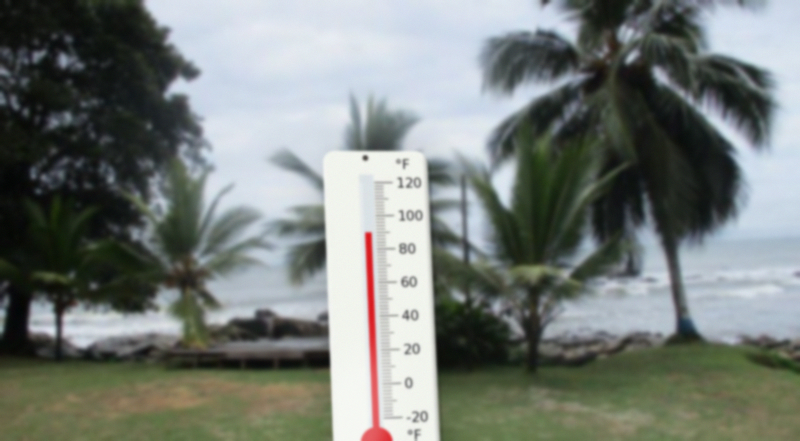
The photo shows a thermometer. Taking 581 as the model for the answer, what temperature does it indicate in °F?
90
